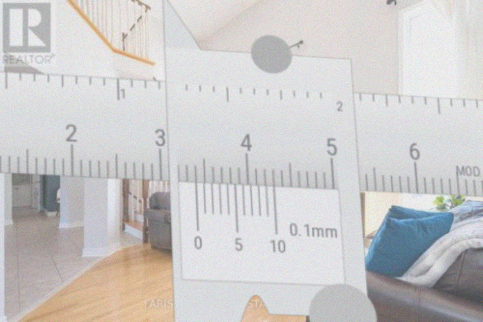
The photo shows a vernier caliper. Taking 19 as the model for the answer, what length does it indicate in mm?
34.0
